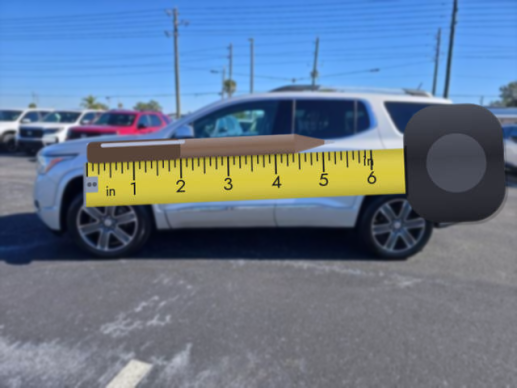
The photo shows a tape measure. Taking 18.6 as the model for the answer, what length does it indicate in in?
5.25
